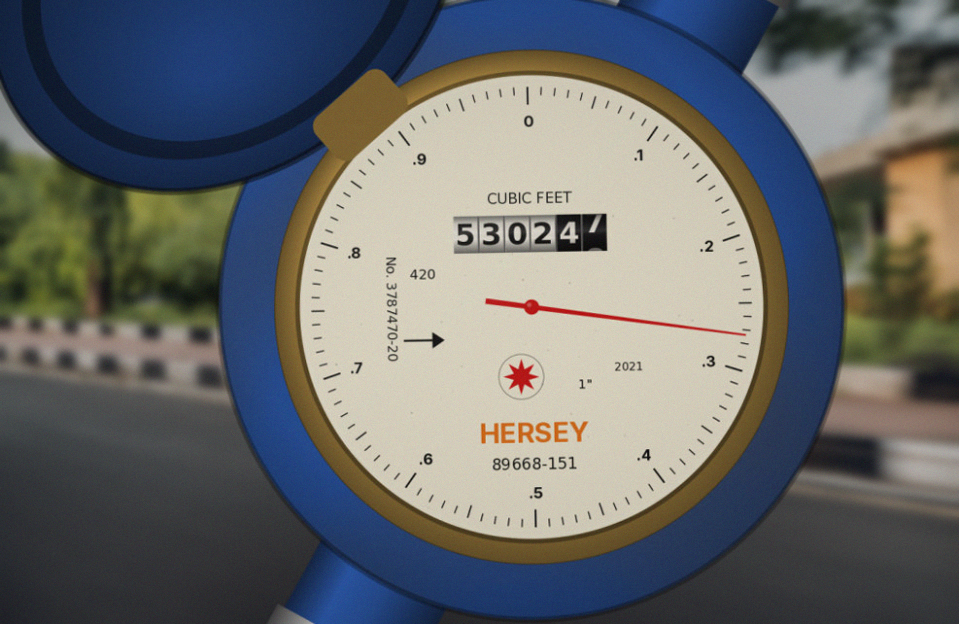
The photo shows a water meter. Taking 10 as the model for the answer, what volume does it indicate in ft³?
530247.27
